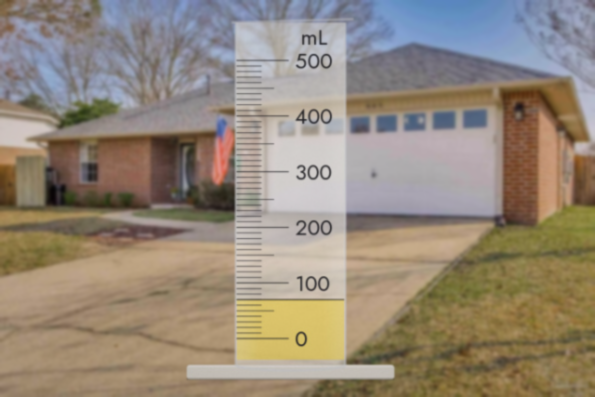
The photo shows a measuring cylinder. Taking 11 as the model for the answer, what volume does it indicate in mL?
70
